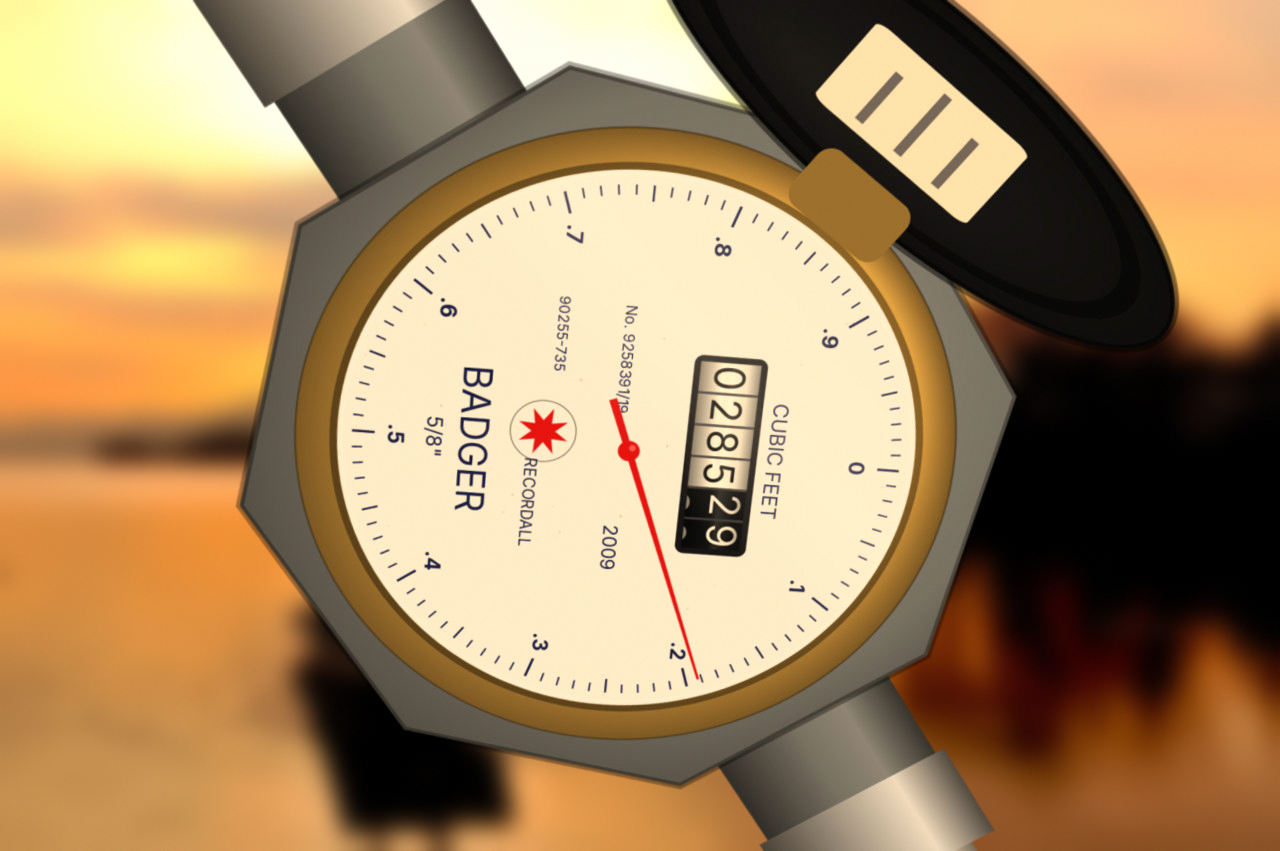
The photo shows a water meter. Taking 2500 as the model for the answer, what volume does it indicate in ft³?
28529.19
